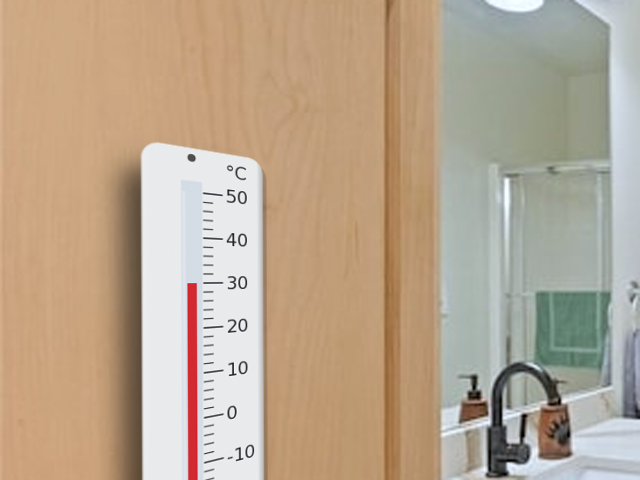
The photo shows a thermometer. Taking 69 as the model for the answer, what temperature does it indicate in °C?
30
